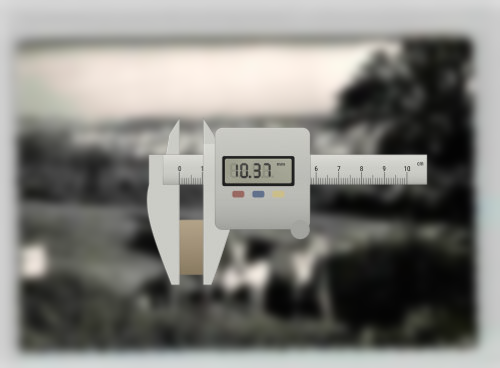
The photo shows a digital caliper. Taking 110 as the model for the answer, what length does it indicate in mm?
10.37
